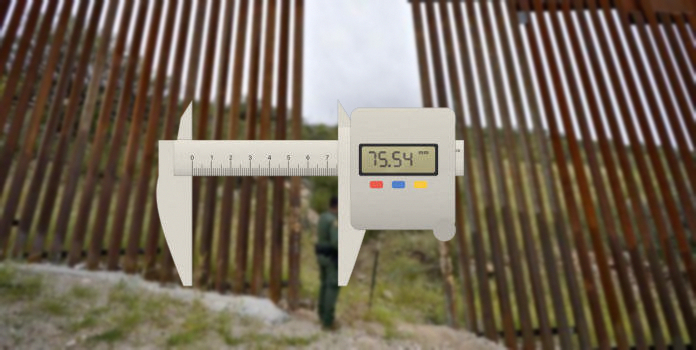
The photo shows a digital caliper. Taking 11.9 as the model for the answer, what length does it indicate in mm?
75.54
